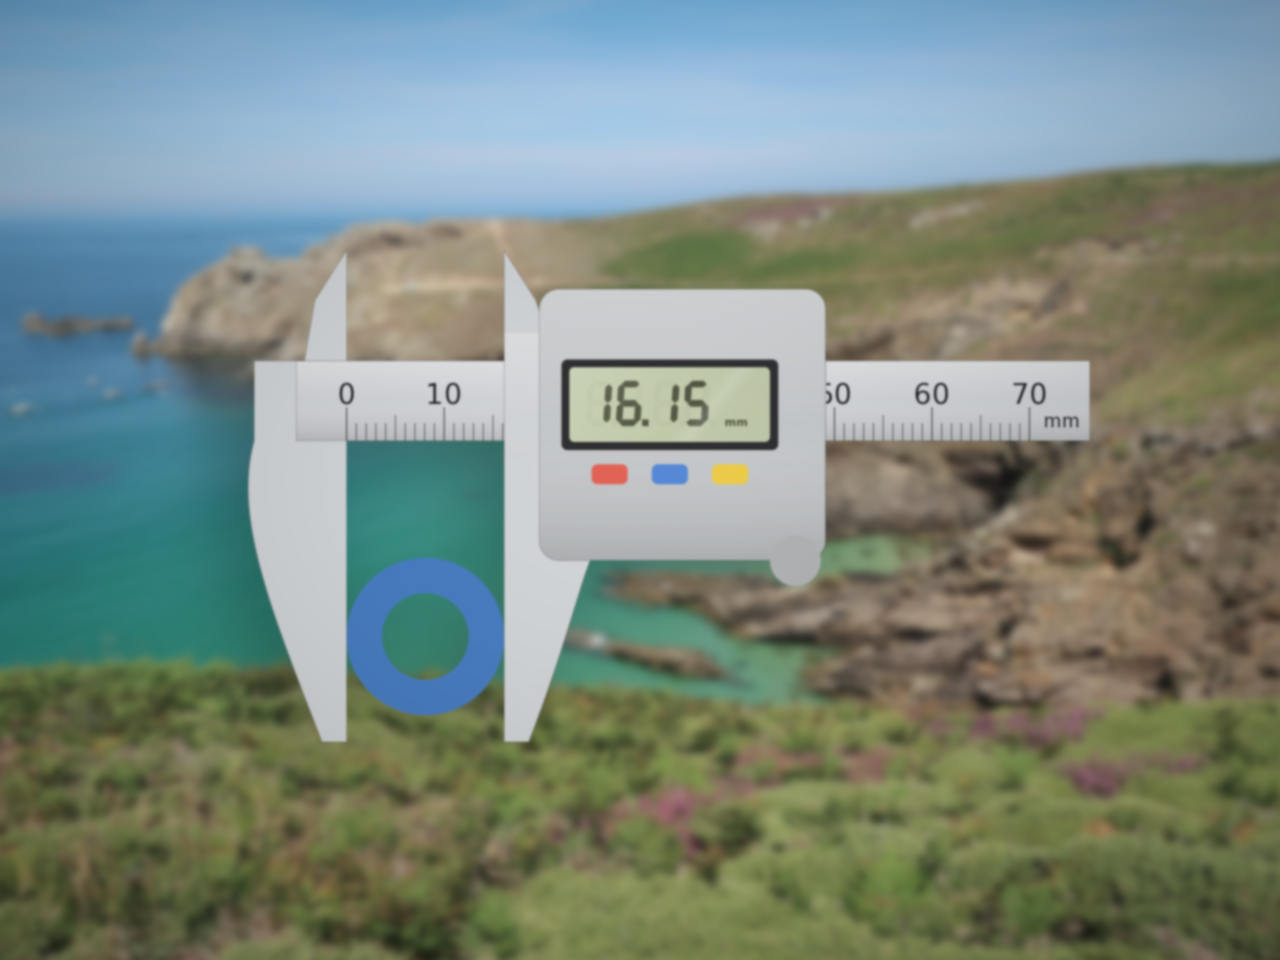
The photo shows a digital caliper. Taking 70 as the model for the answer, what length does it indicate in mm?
16.15
